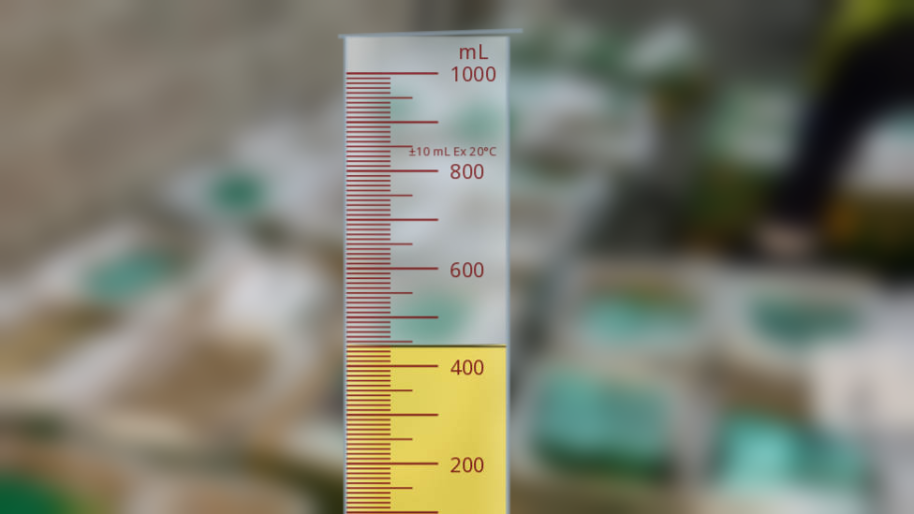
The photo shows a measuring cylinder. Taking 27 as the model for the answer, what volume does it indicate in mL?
440
